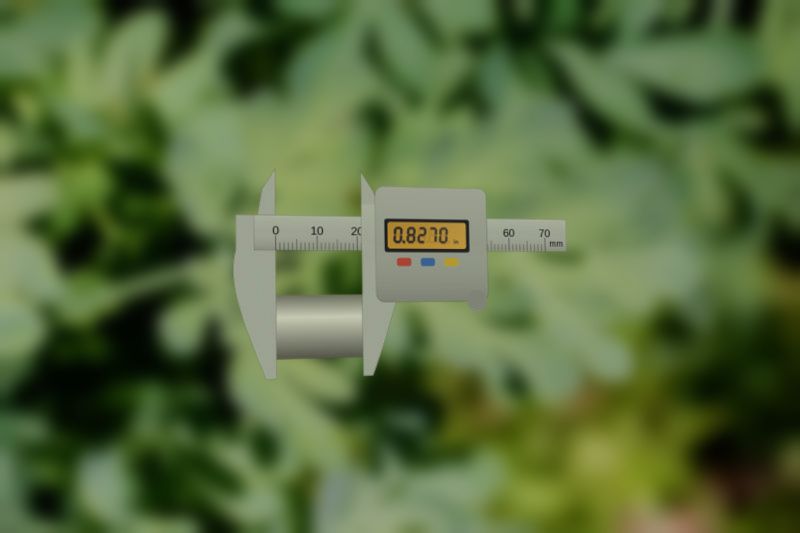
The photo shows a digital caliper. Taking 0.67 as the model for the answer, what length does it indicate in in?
0.8270
